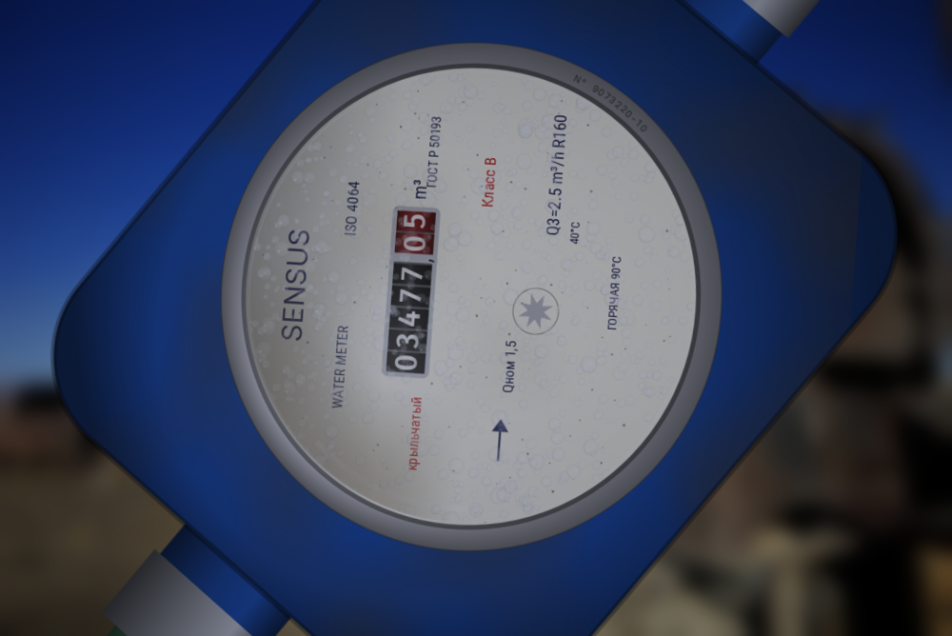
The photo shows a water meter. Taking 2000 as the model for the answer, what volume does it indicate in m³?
3477.05
